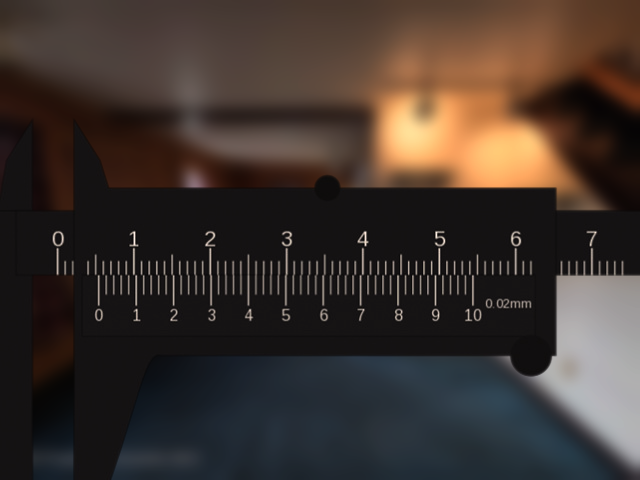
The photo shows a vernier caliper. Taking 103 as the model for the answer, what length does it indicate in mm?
5.4
